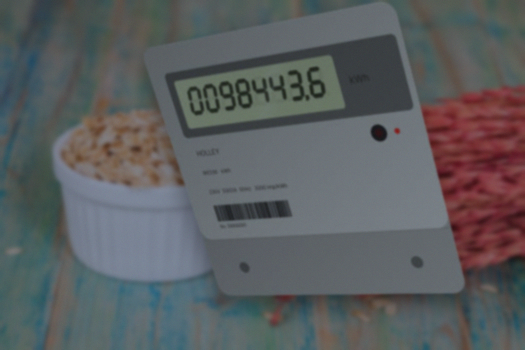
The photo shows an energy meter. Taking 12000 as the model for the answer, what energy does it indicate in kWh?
98443.6
